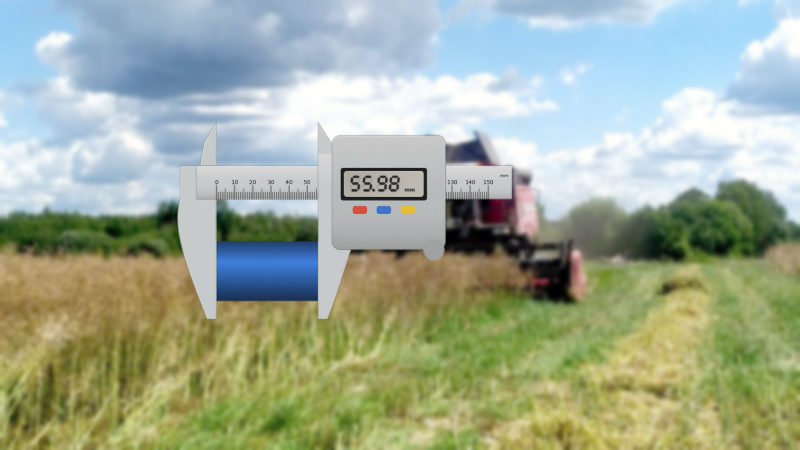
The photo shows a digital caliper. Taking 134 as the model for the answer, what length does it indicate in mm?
55.98
